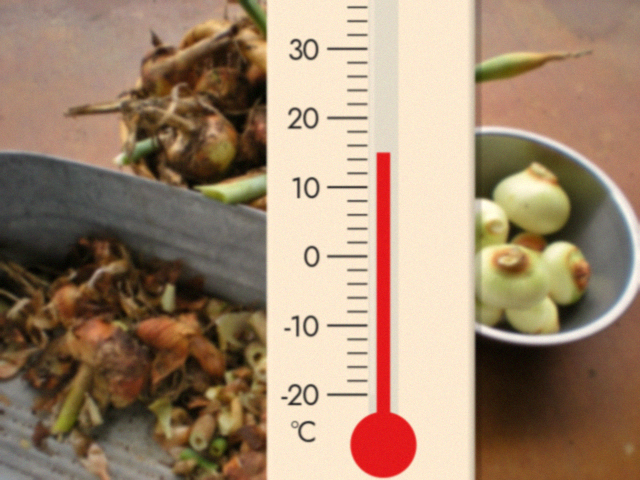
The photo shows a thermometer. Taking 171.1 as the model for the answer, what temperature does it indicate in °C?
15
